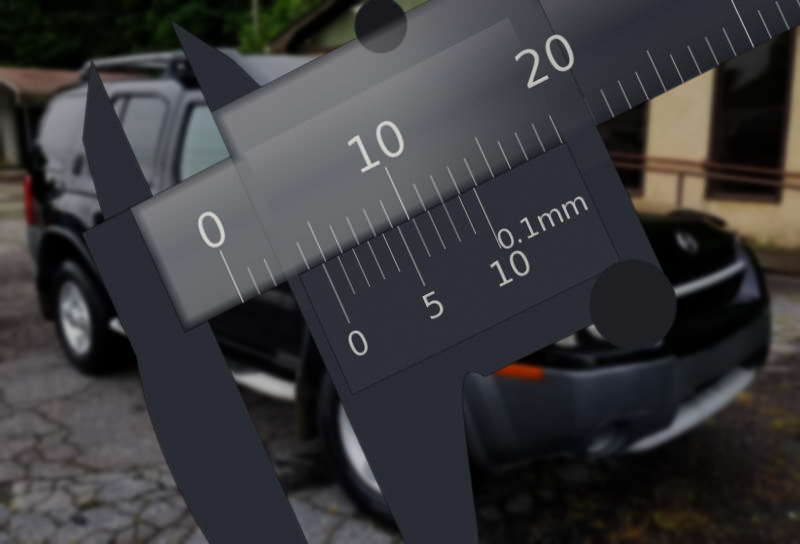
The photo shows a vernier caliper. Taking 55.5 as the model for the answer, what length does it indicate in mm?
4.8
